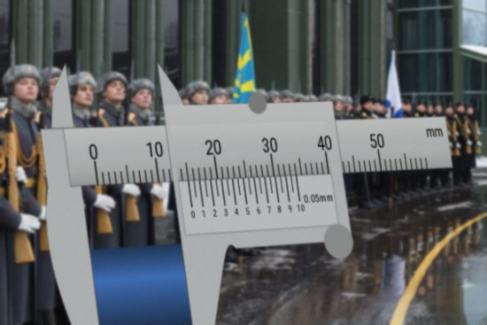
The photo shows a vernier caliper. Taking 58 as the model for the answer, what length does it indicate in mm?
15.0
